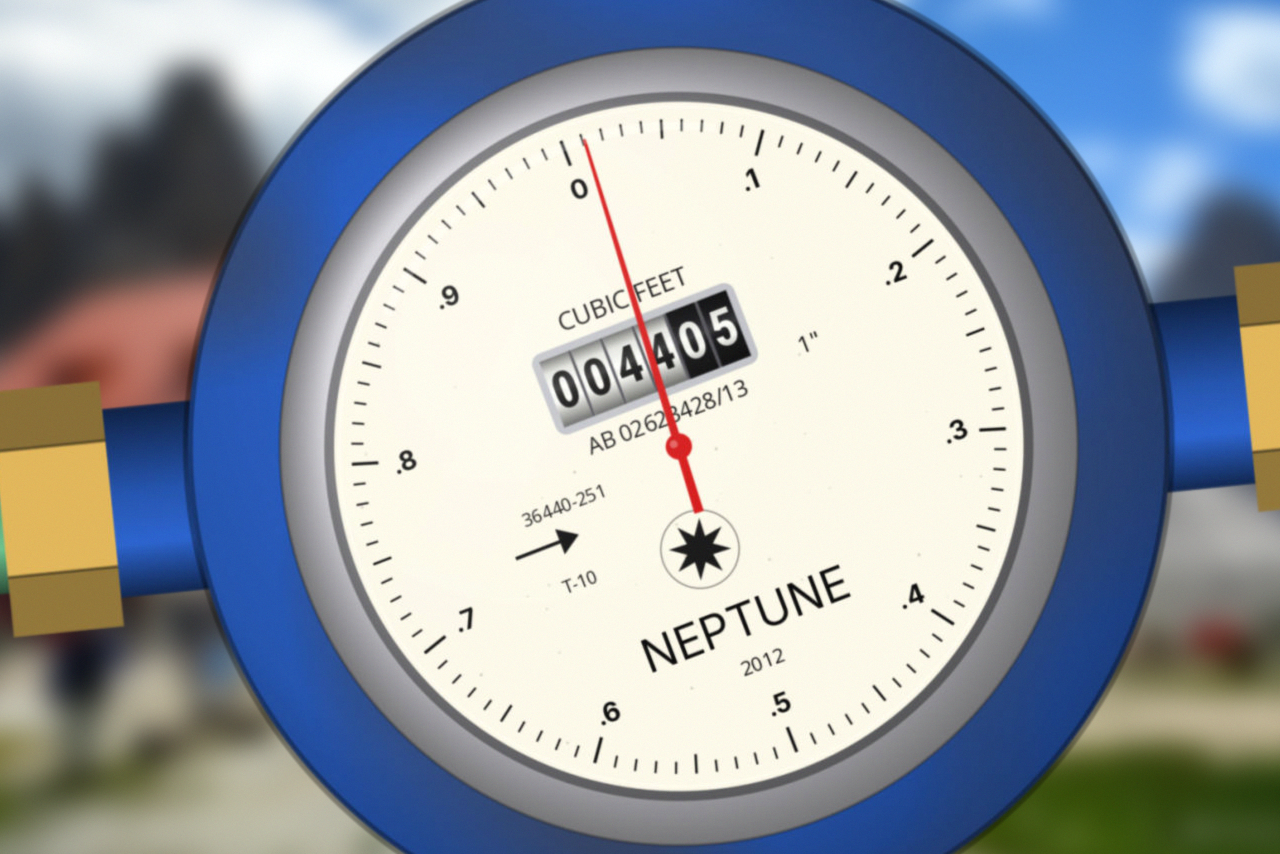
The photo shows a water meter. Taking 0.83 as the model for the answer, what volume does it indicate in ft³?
4405.01
